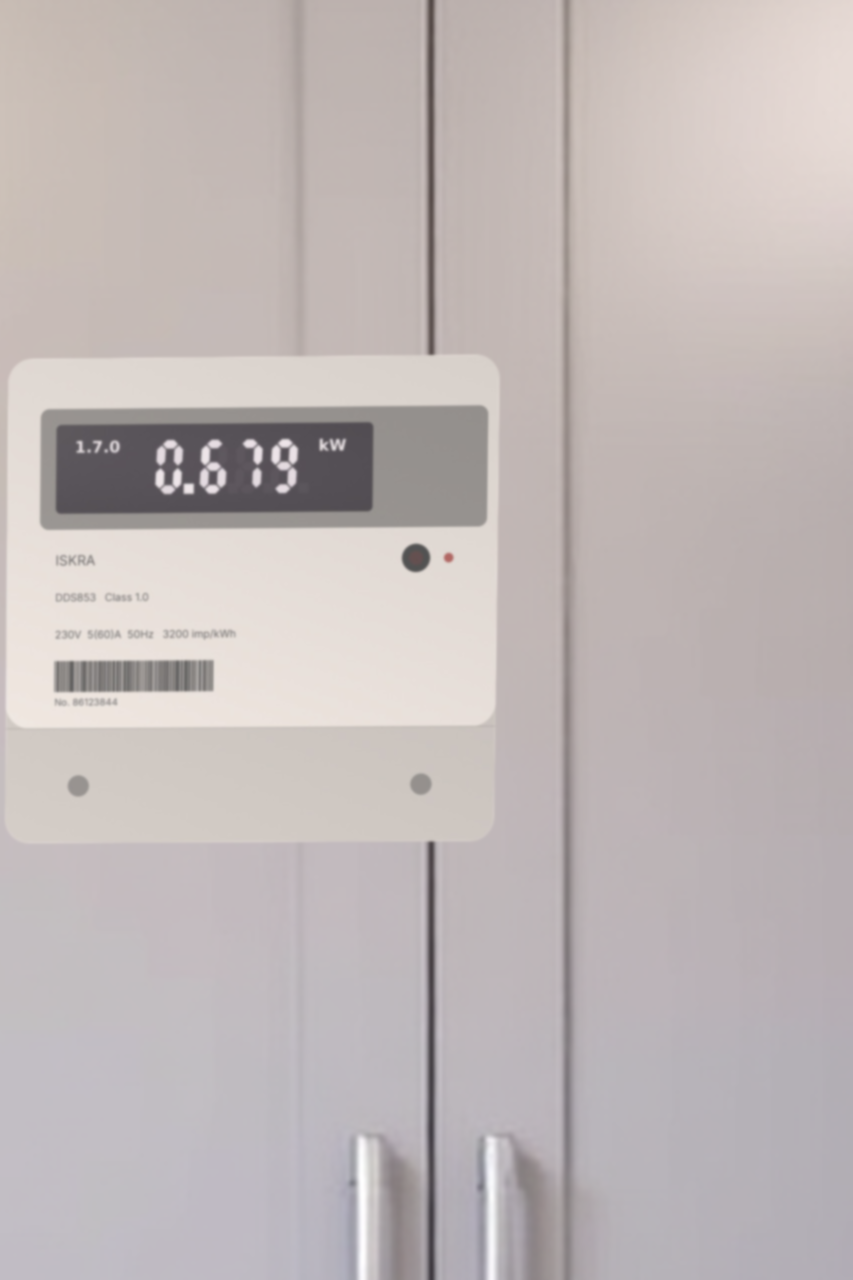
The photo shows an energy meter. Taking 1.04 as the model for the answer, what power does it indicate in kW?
0.679
